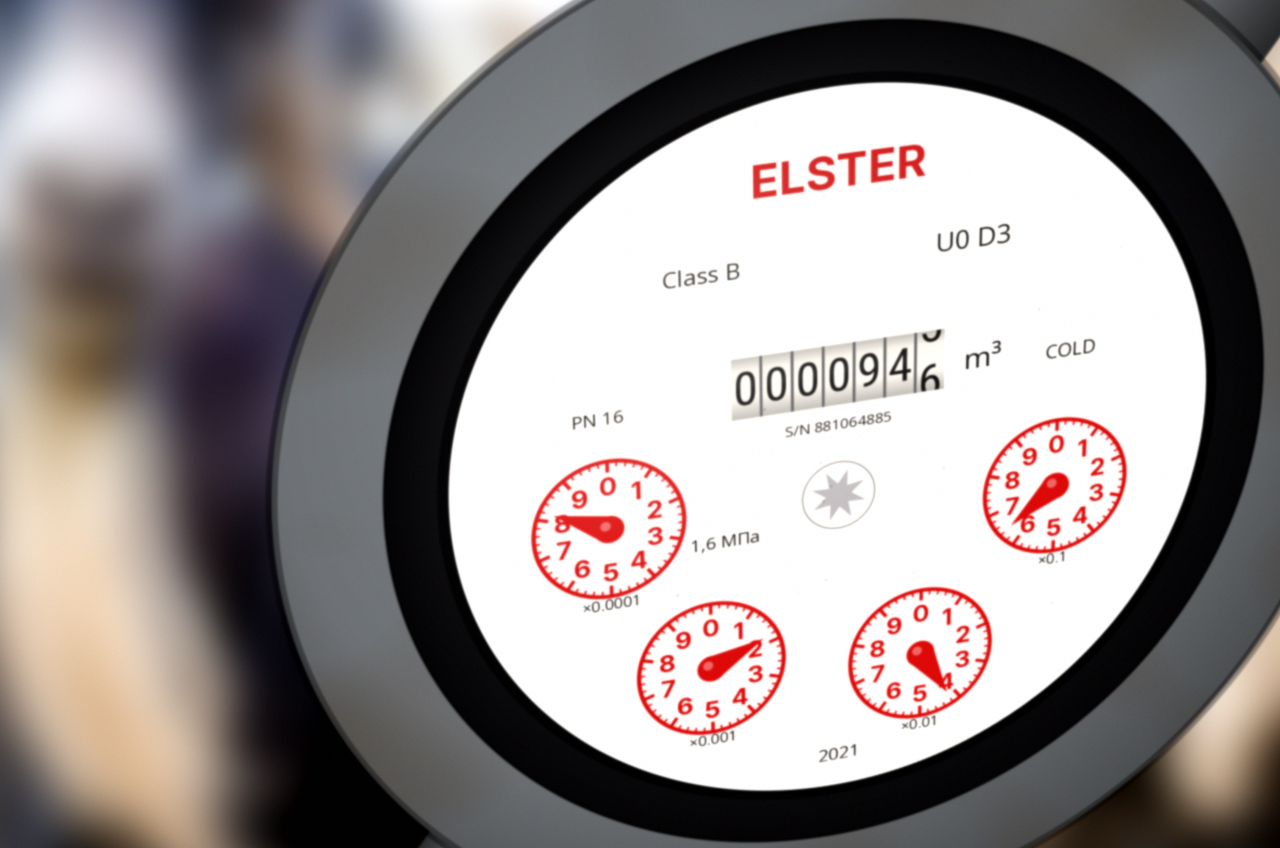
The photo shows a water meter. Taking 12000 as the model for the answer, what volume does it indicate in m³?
945.6418
